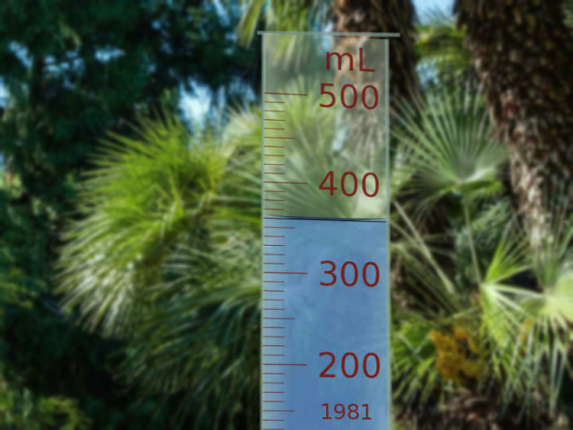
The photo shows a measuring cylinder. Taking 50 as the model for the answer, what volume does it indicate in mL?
360
